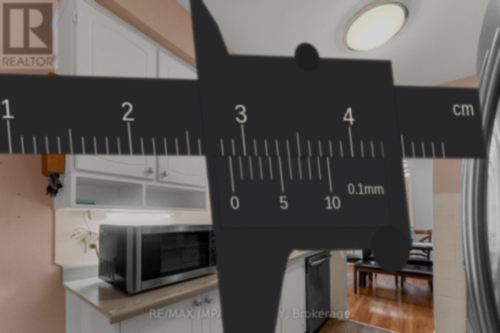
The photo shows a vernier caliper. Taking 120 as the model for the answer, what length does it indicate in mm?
28.6
